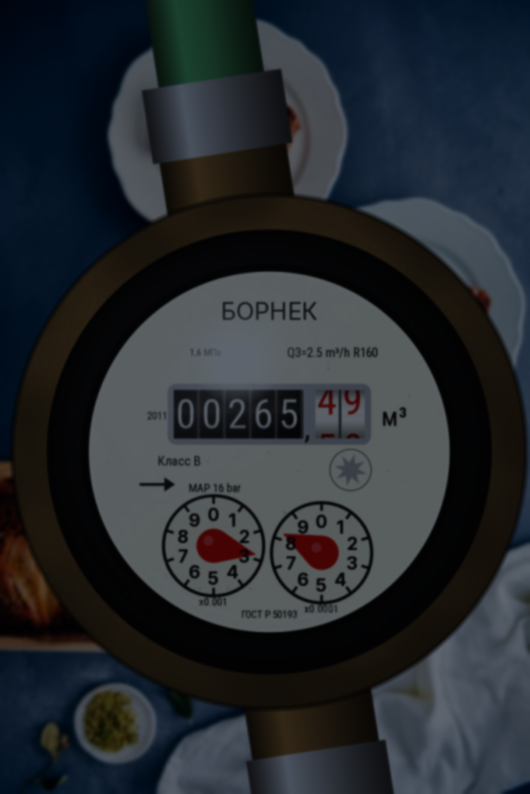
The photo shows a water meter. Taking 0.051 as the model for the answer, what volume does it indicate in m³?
265.4928
